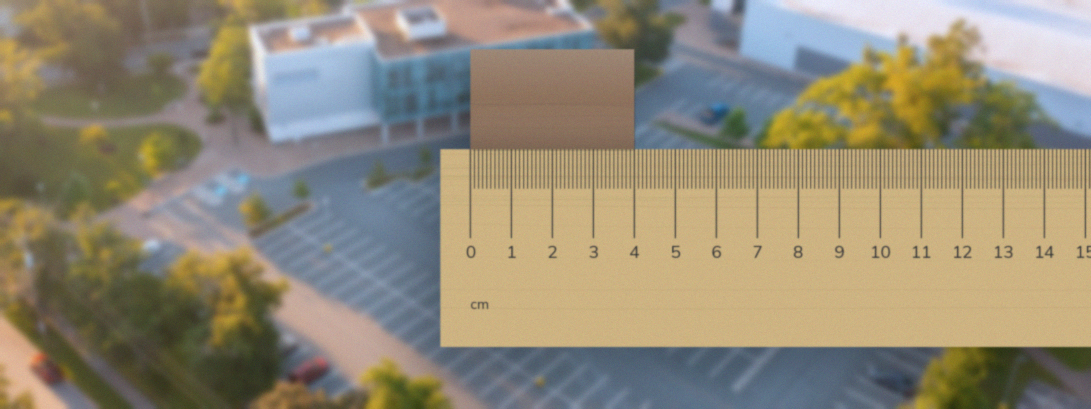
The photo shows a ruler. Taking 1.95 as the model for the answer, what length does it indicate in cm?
4
